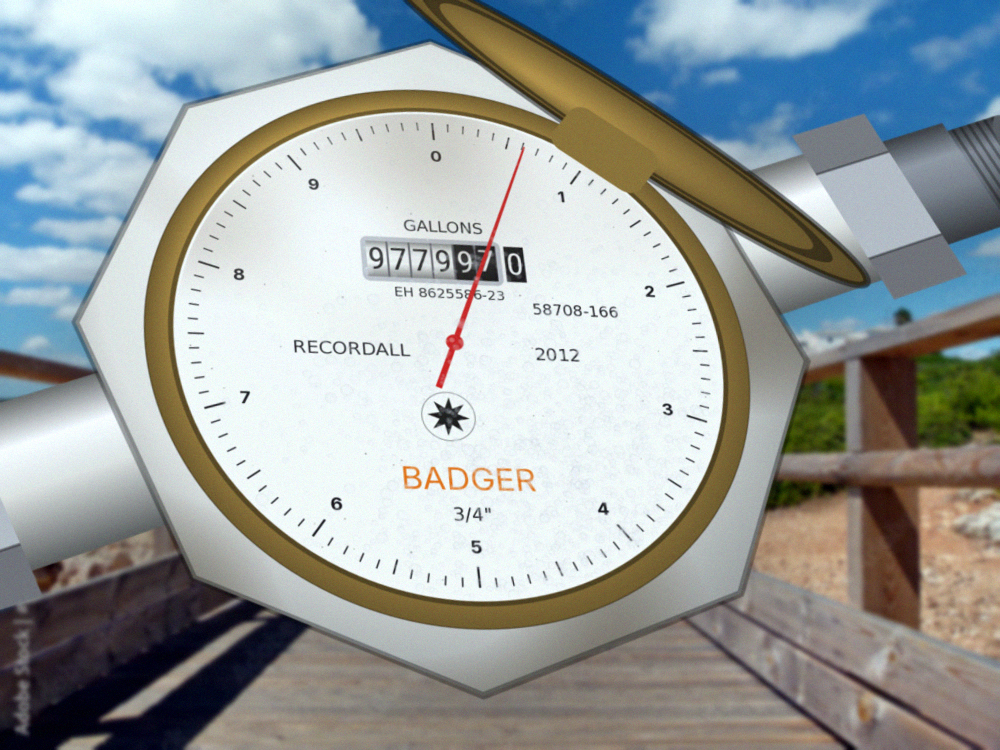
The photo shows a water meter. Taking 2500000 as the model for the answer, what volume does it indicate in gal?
9779970.6
